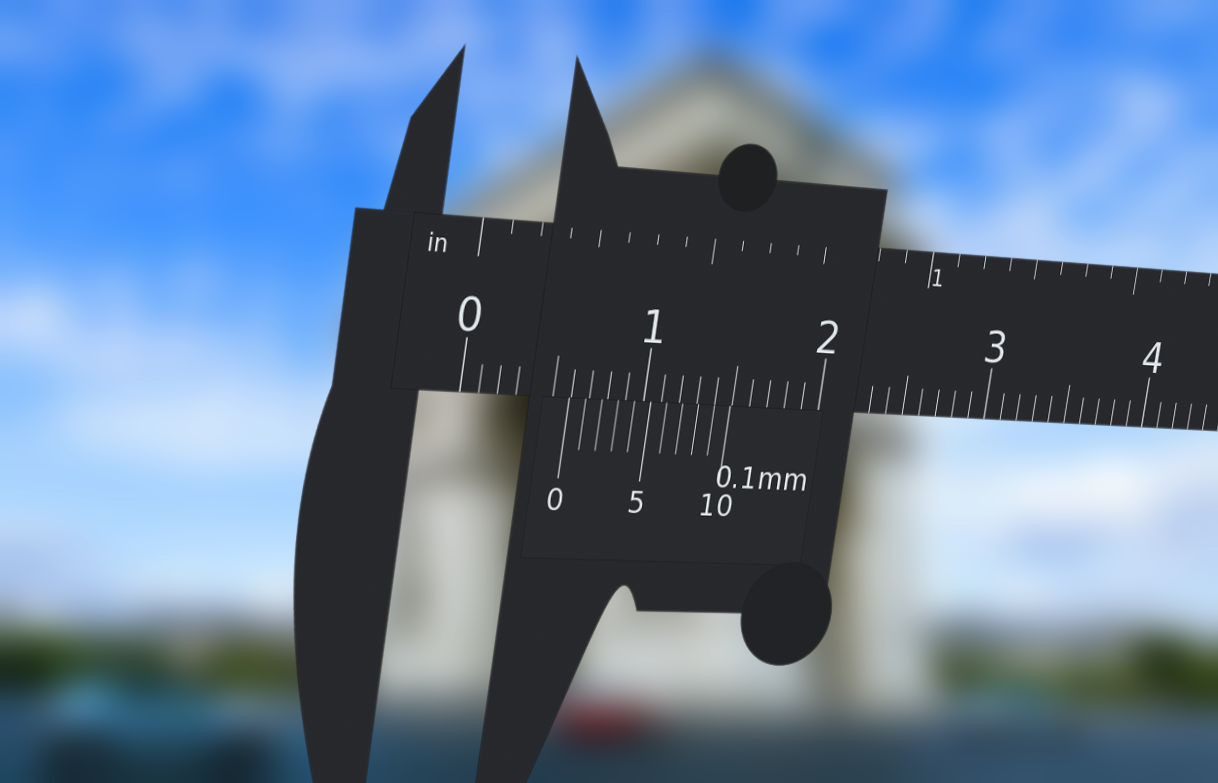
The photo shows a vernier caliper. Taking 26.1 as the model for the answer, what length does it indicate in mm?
5.9
